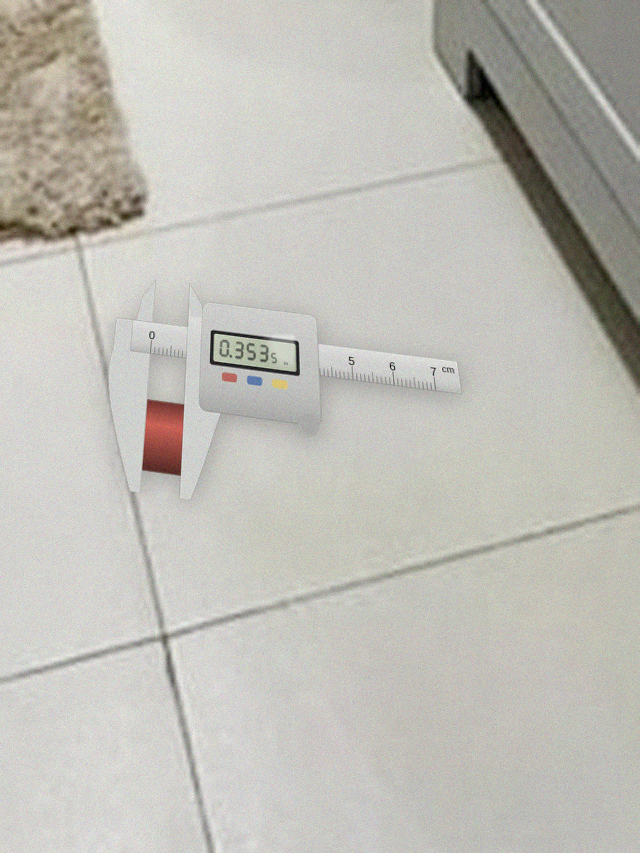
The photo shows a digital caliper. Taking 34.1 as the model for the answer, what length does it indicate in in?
0.3535
